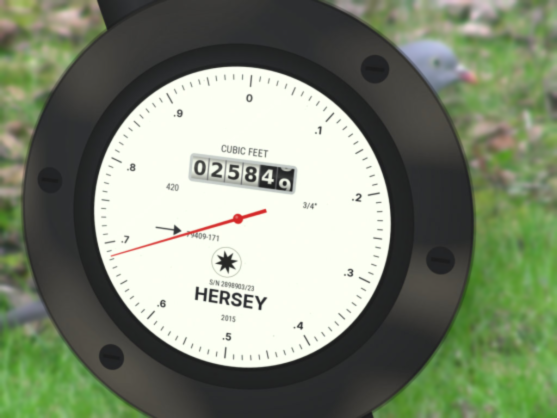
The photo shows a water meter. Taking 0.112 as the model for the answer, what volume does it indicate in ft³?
25848.68
